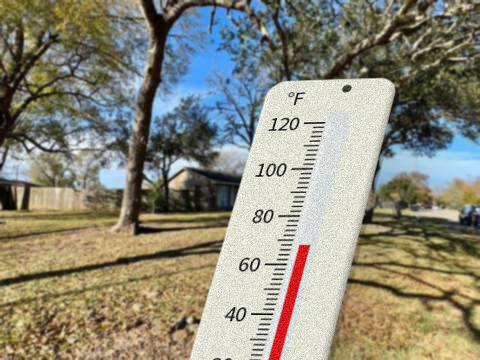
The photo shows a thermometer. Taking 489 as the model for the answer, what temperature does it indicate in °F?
68
